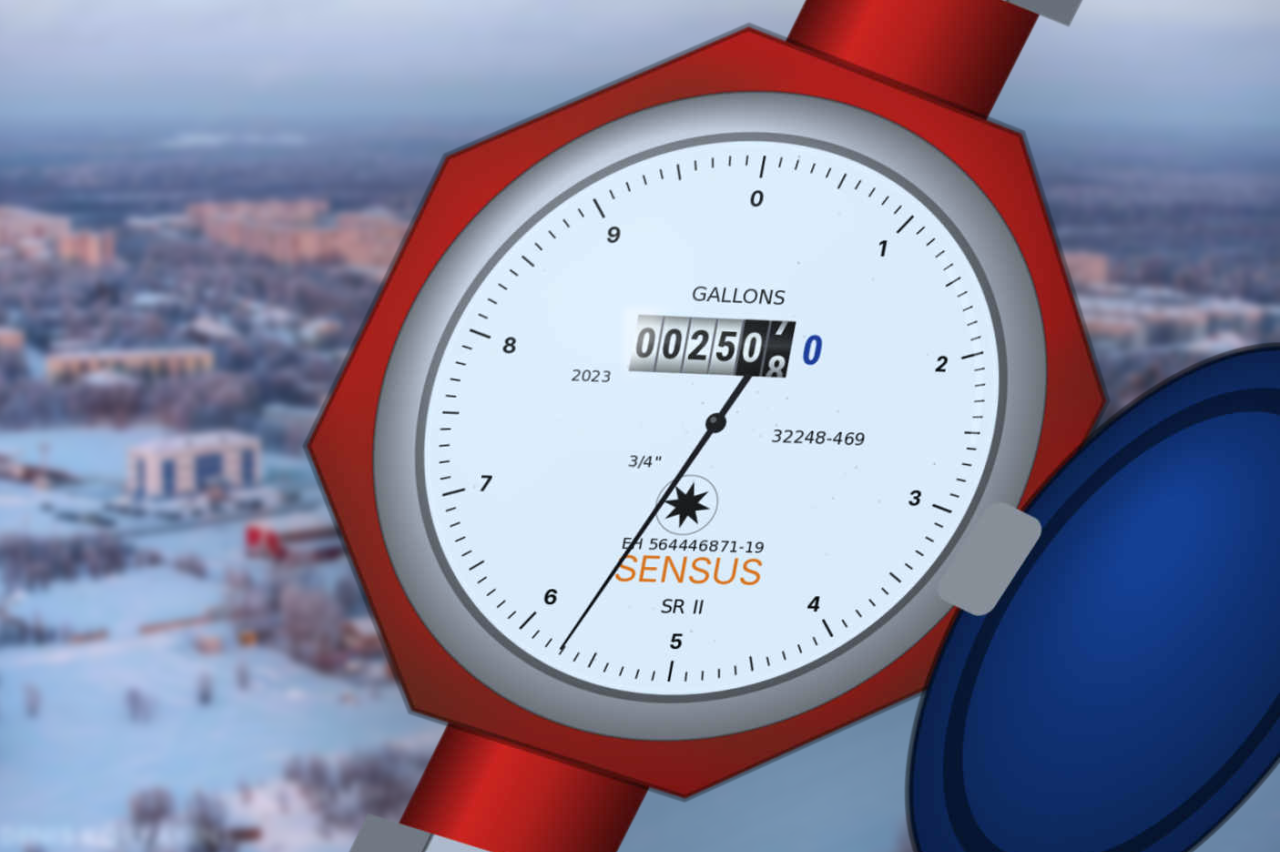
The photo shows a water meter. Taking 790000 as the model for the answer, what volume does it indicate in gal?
25075.7
